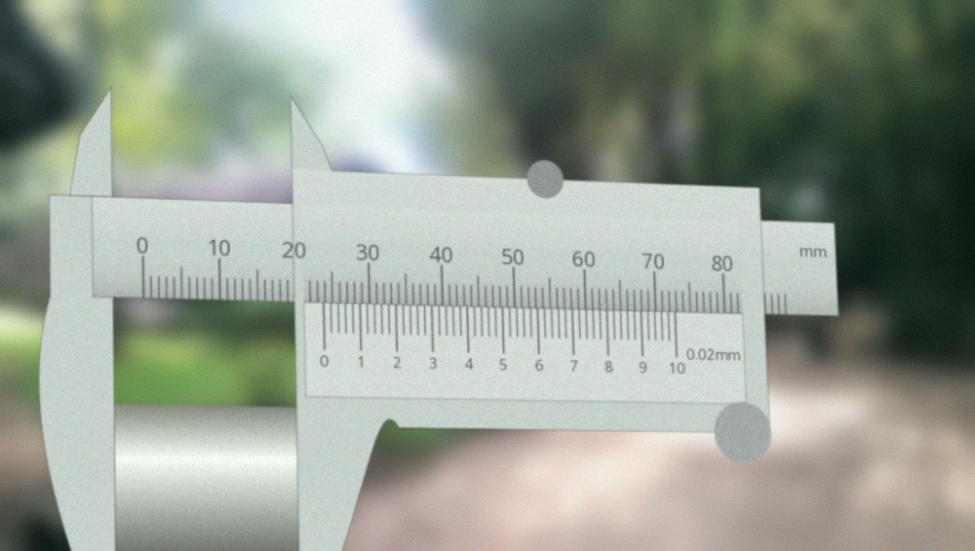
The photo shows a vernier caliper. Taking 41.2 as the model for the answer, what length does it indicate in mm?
23.8
